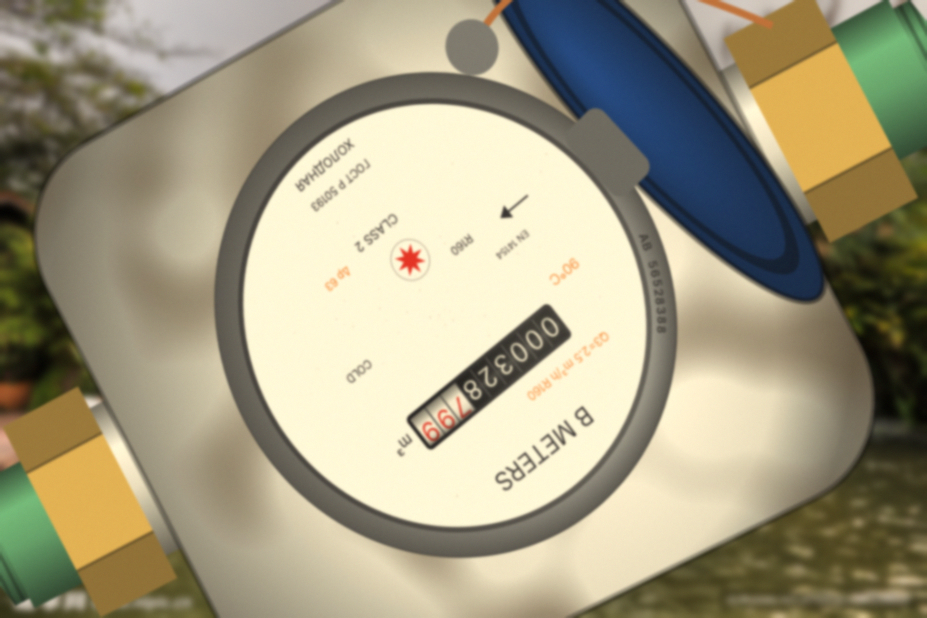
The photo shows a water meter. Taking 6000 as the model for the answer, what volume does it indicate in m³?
328.799
